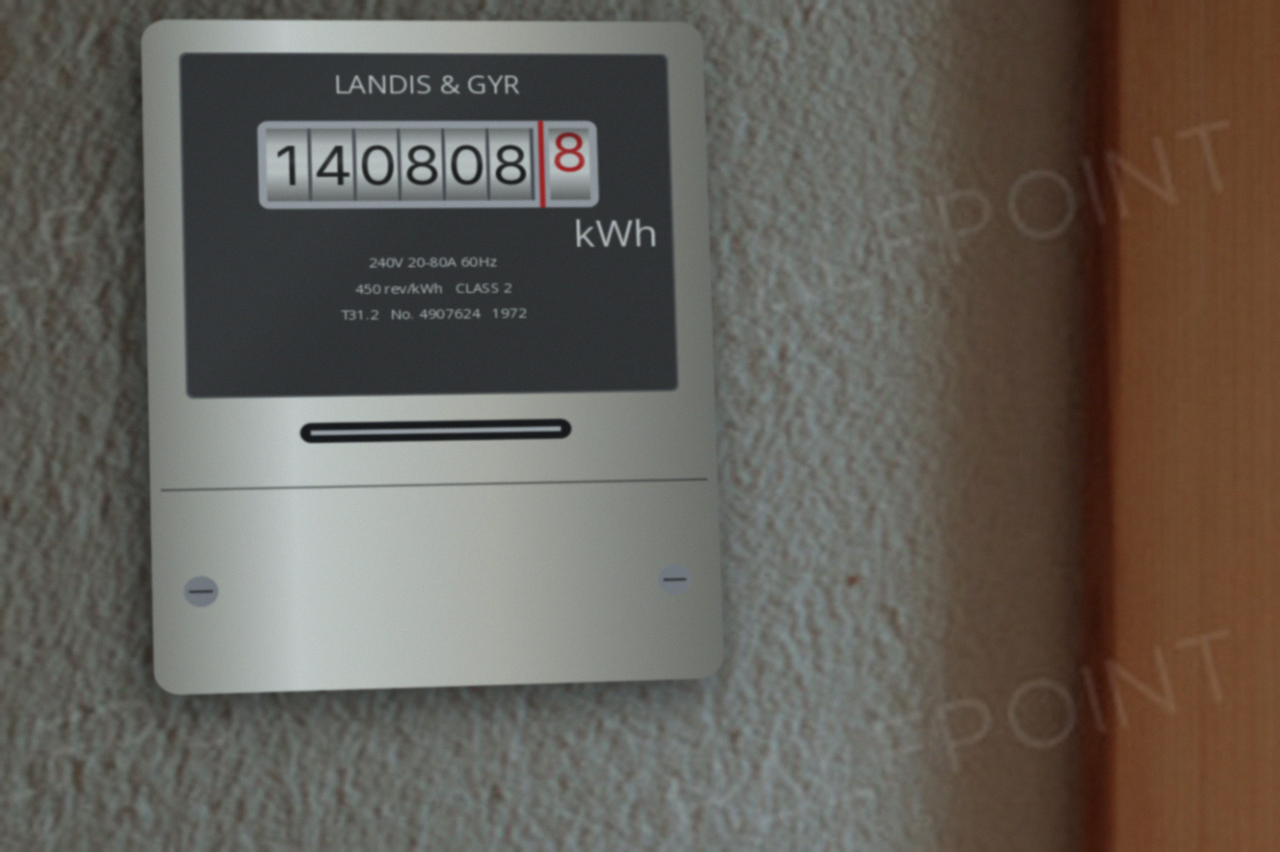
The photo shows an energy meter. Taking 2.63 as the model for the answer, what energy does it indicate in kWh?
140808.8
